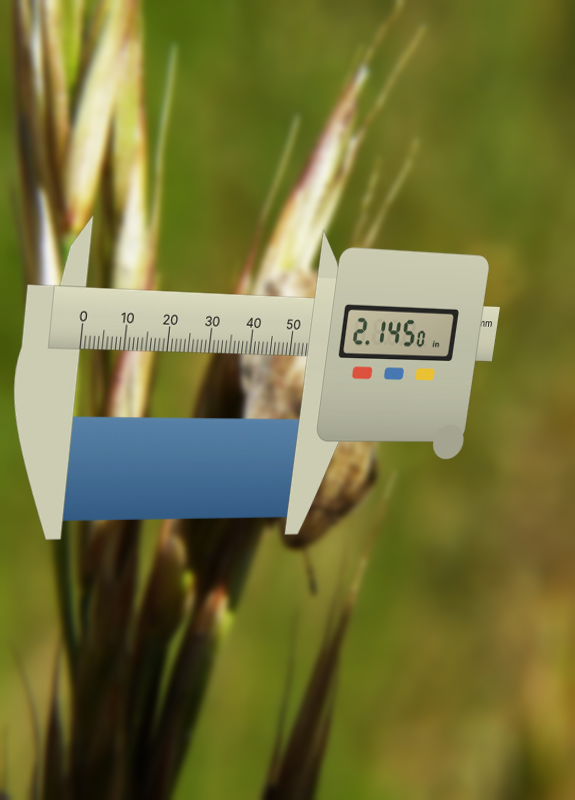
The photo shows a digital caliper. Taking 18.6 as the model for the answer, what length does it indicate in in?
2.1450
